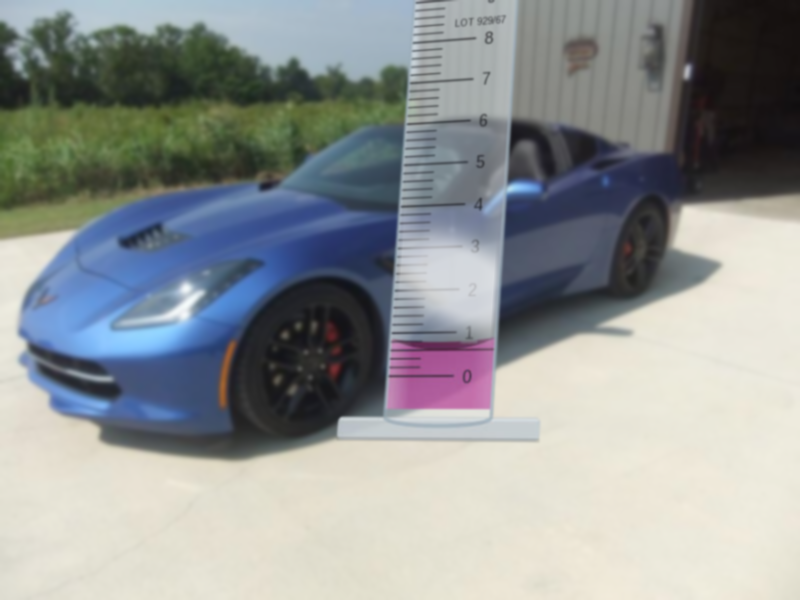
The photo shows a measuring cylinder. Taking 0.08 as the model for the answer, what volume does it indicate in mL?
0.6
